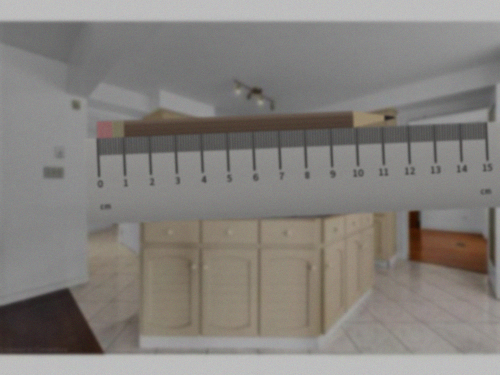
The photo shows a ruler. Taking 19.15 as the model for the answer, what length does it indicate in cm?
11.5
